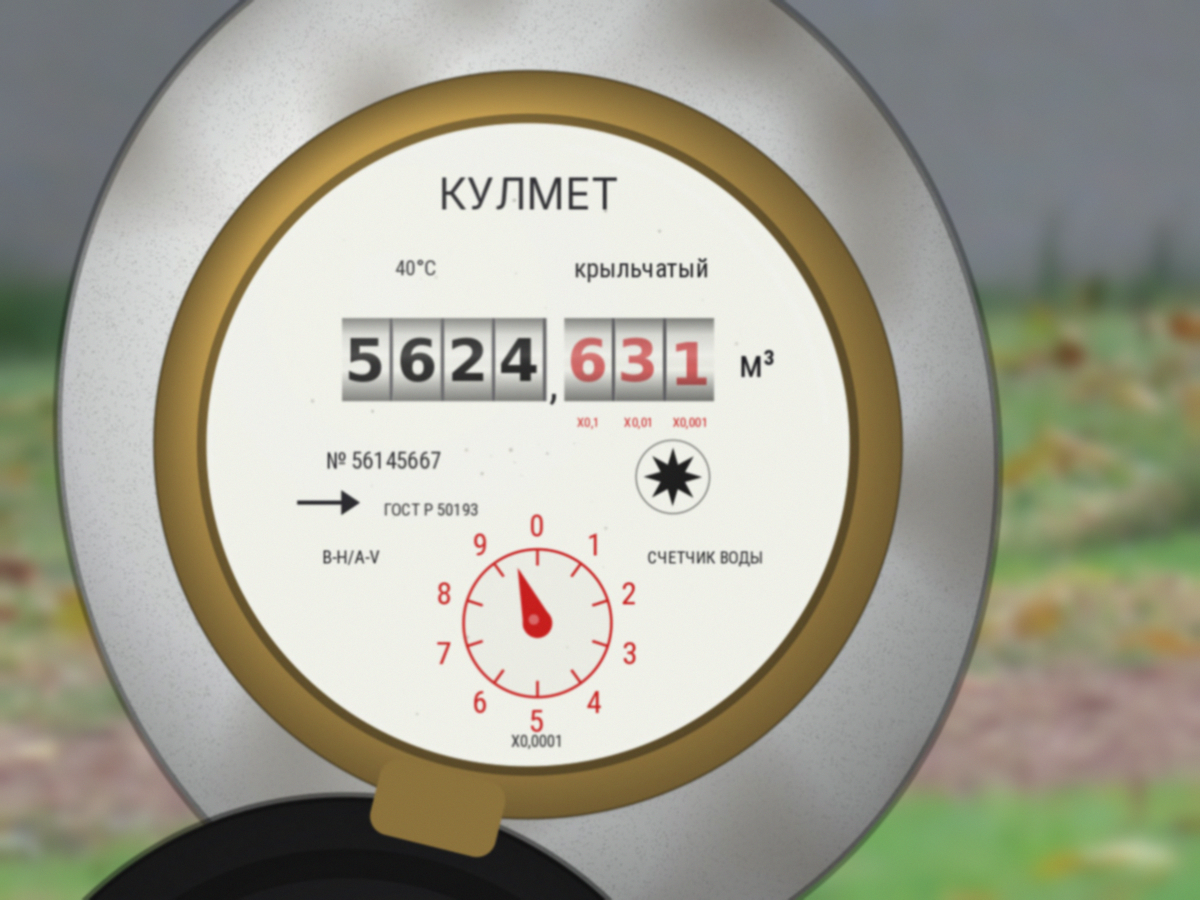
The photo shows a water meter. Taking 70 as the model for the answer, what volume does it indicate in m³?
5624.6309
